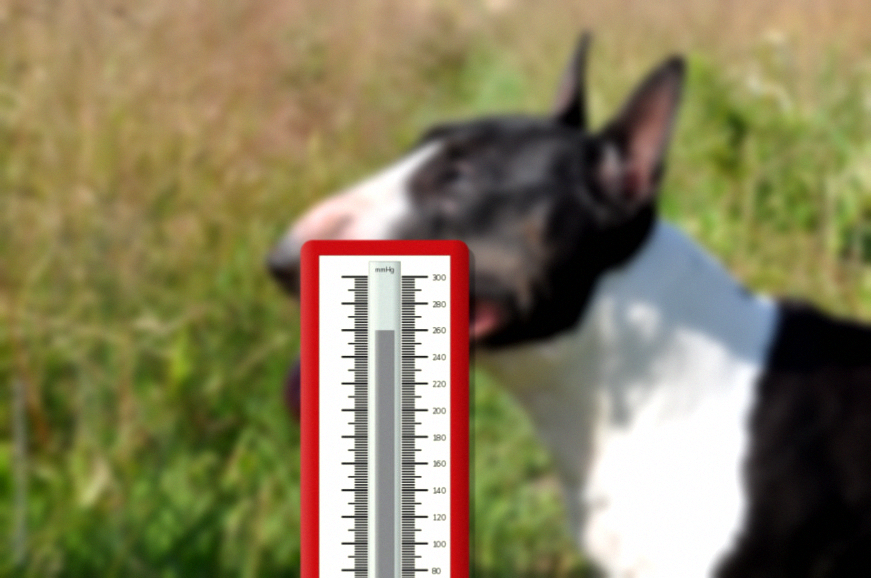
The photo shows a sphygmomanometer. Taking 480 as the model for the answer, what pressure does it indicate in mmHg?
260
